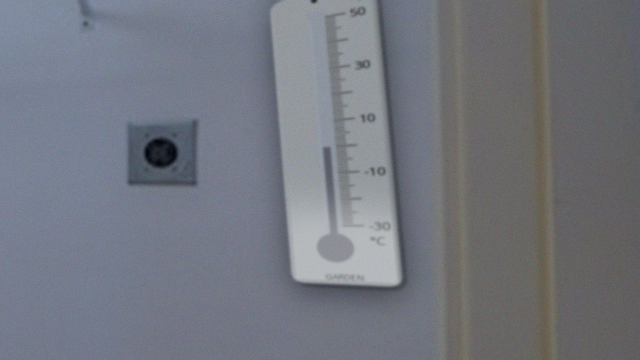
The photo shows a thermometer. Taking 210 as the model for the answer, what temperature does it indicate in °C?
0
